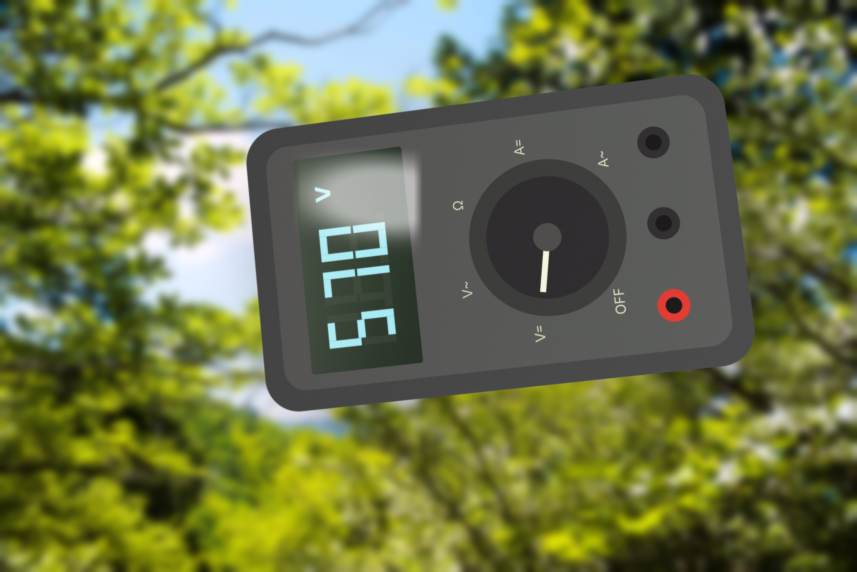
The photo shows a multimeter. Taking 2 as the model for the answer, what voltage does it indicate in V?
570
